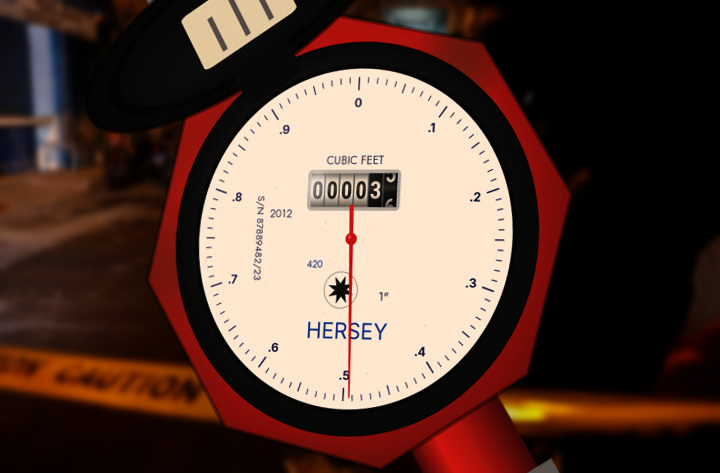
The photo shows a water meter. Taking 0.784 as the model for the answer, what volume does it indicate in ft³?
35.49
